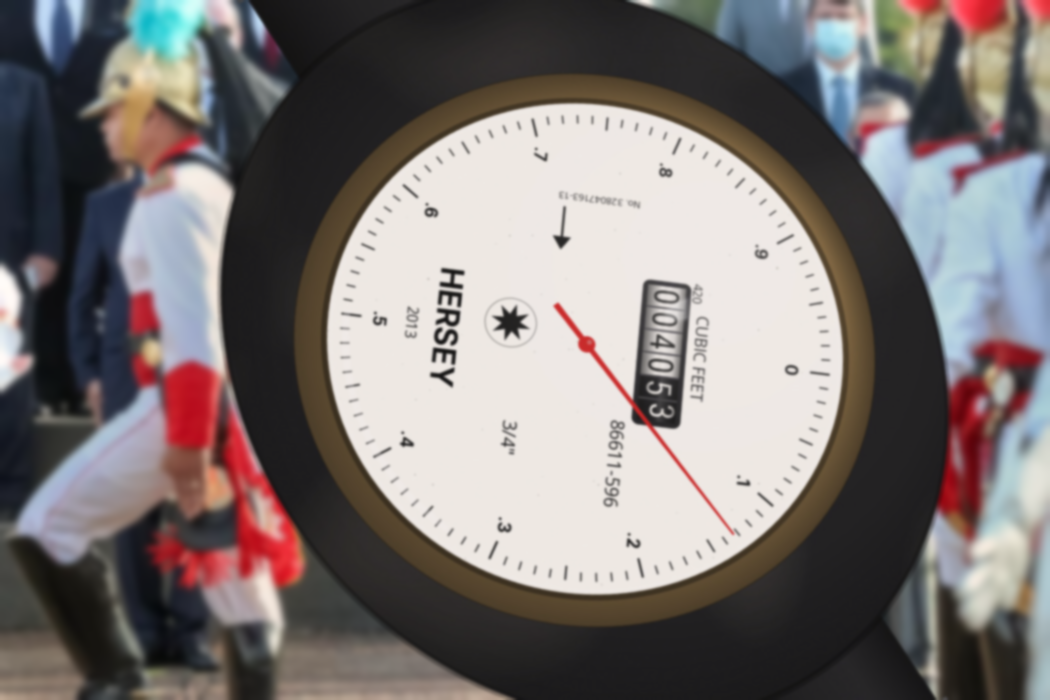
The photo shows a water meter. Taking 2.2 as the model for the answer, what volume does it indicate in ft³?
4053.13
